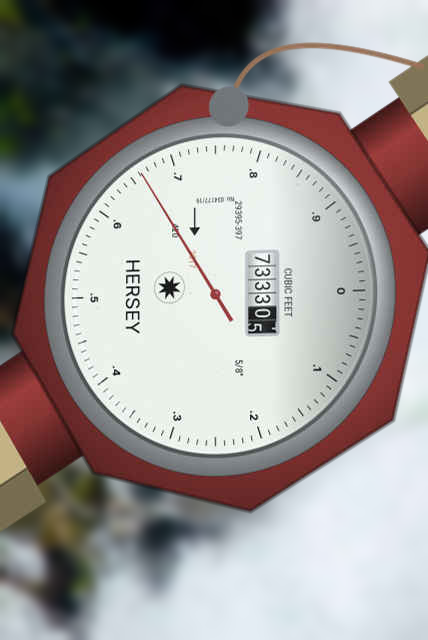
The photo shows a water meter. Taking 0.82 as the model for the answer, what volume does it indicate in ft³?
733304.66
